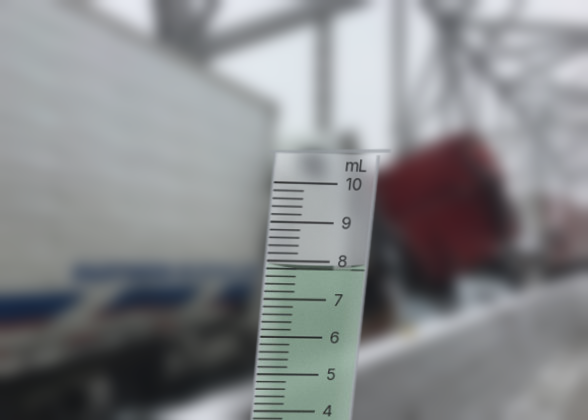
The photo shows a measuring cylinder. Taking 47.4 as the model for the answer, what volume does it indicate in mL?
7.8
